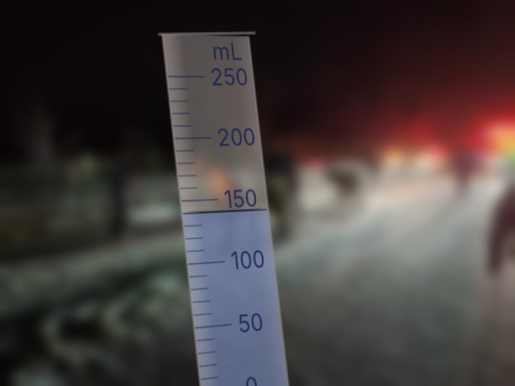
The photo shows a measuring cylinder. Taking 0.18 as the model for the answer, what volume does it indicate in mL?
140
